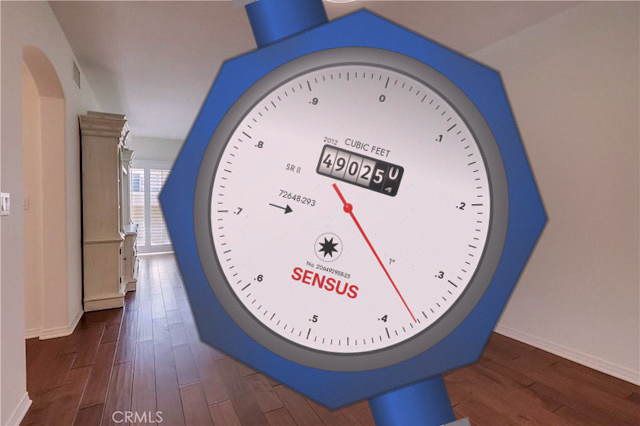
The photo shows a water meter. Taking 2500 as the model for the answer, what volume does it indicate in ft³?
490250.36
